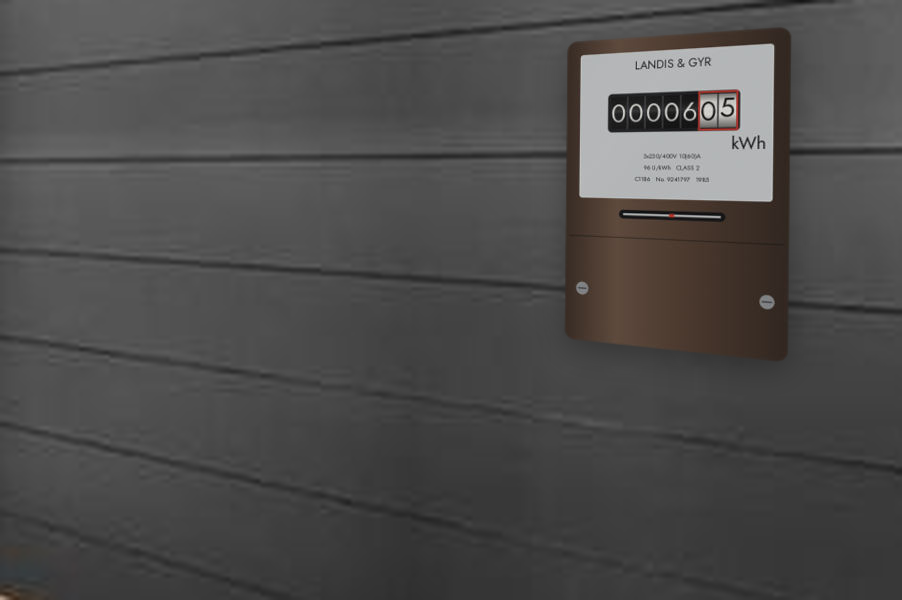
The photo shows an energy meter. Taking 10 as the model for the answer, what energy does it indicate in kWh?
6.05
